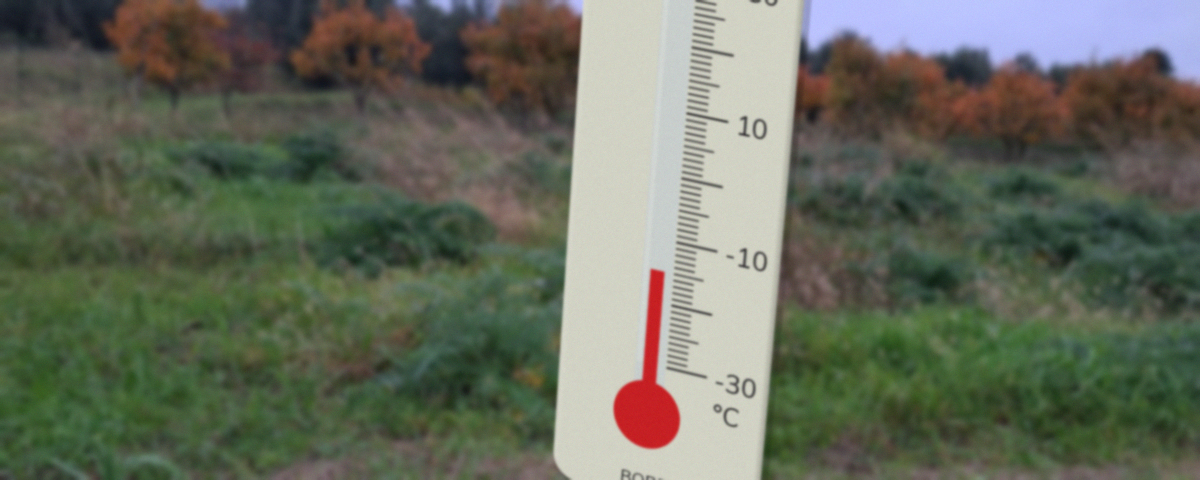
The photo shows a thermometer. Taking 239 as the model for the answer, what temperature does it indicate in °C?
-15
